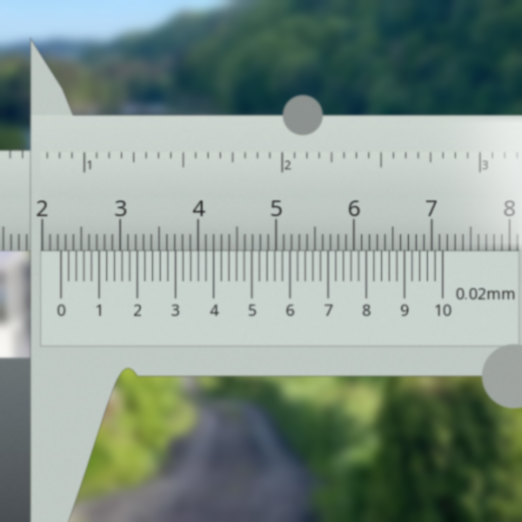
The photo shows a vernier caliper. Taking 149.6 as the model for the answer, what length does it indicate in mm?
22.4
